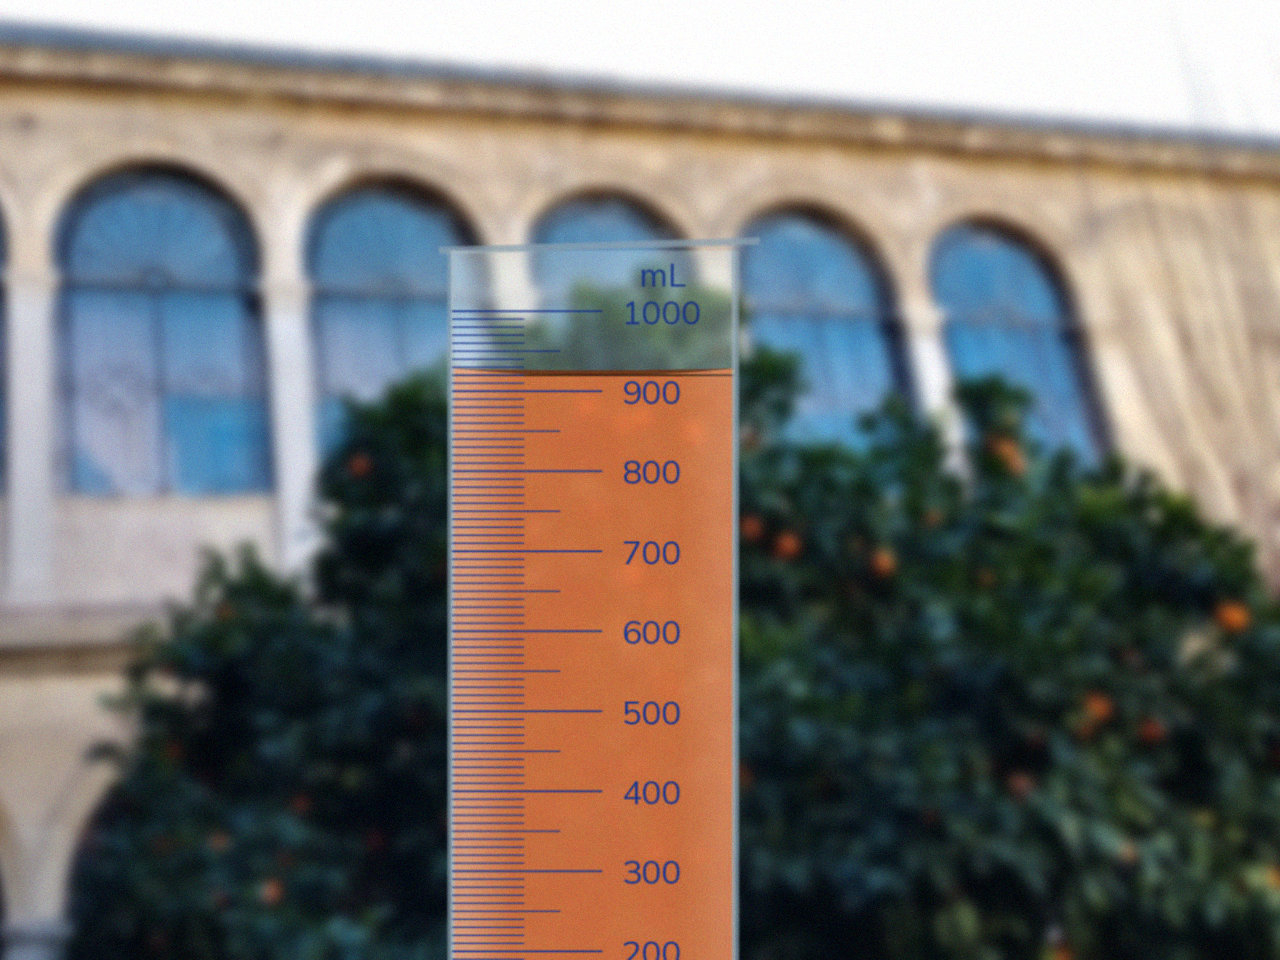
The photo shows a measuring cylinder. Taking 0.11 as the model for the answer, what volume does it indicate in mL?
920
